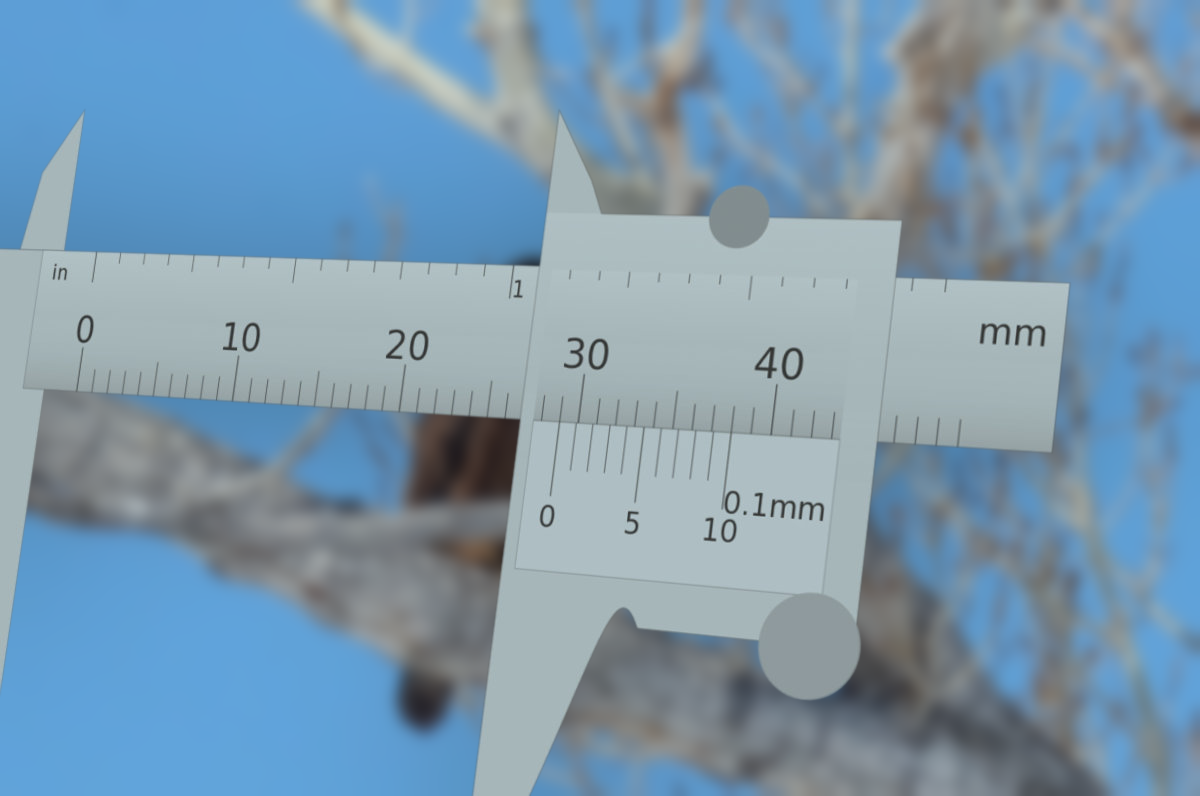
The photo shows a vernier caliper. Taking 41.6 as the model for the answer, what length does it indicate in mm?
29.0
